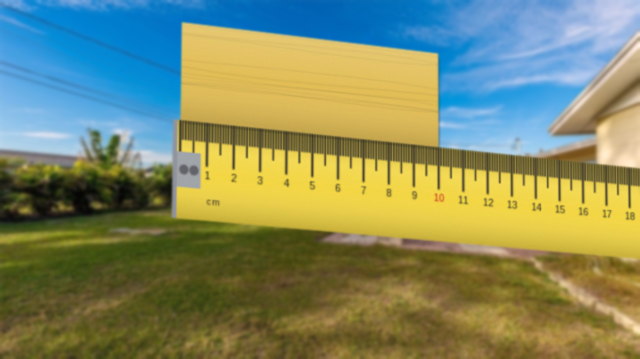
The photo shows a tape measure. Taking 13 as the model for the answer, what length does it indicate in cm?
10
